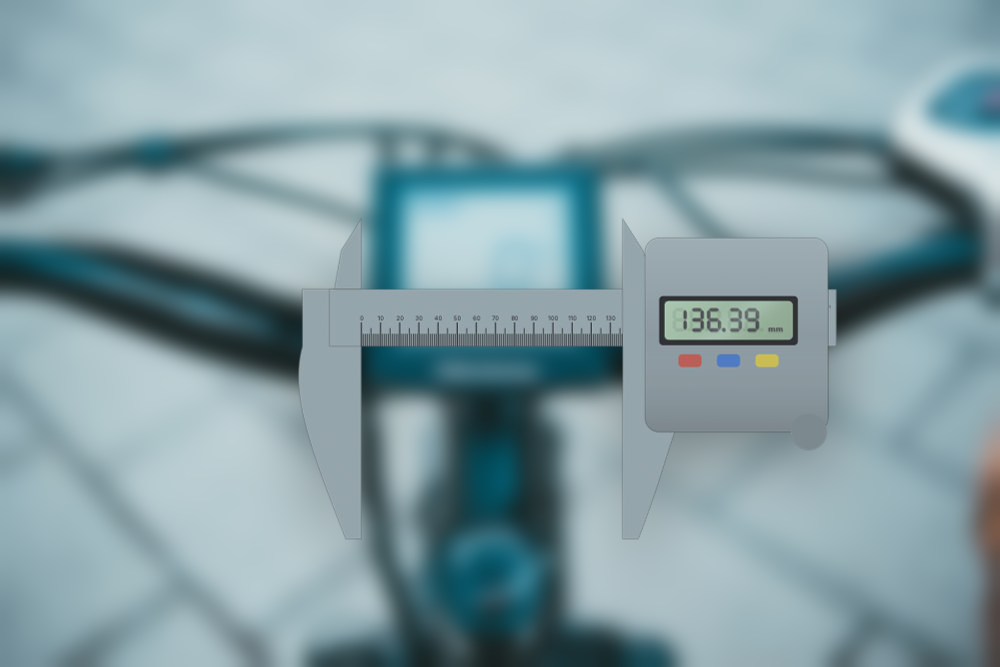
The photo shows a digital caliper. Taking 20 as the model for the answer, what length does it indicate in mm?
136.39
